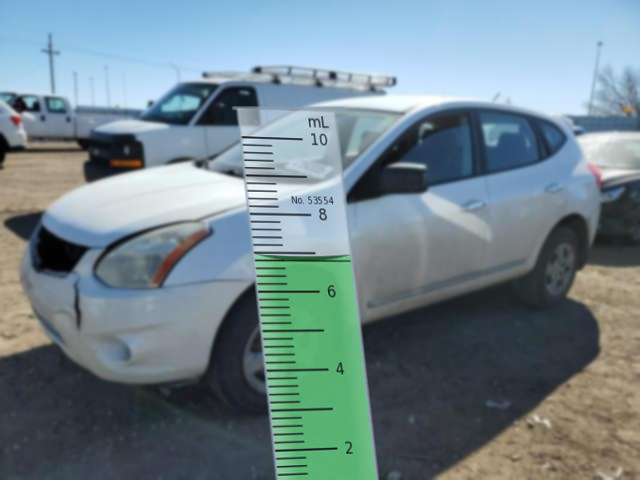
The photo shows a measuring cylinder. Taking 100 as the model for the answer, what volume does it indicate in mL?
6.8
